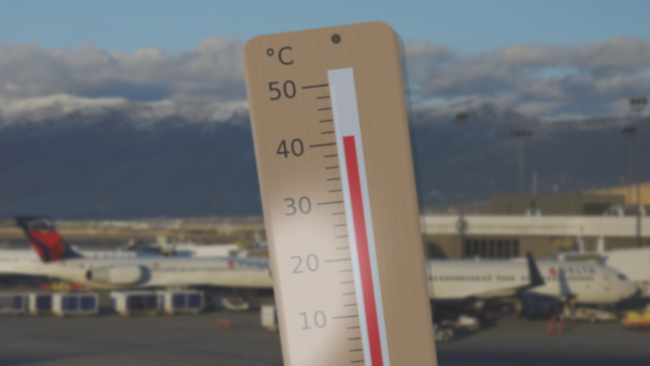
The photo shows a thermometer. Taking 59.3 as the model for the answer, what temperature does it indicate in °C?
41
